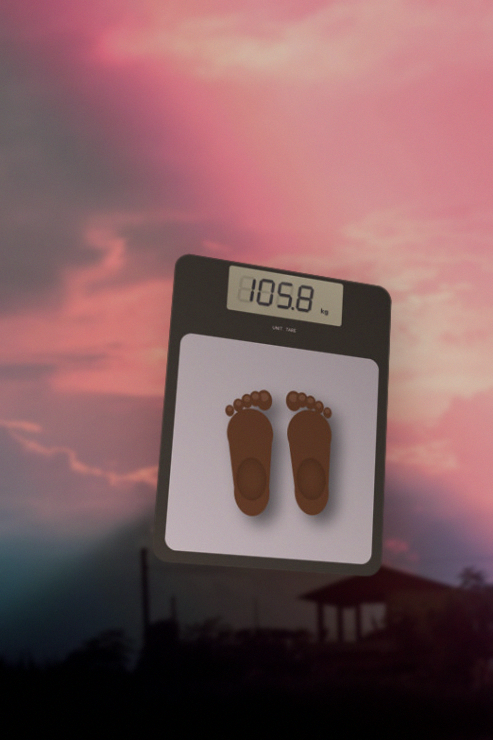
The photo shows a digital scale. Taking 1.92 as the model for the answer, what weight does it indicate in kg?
105.8
